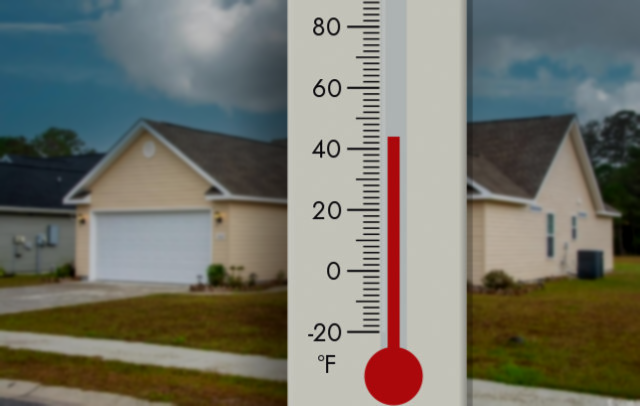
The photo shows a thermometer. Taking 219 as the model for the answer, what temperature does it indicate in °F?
44
